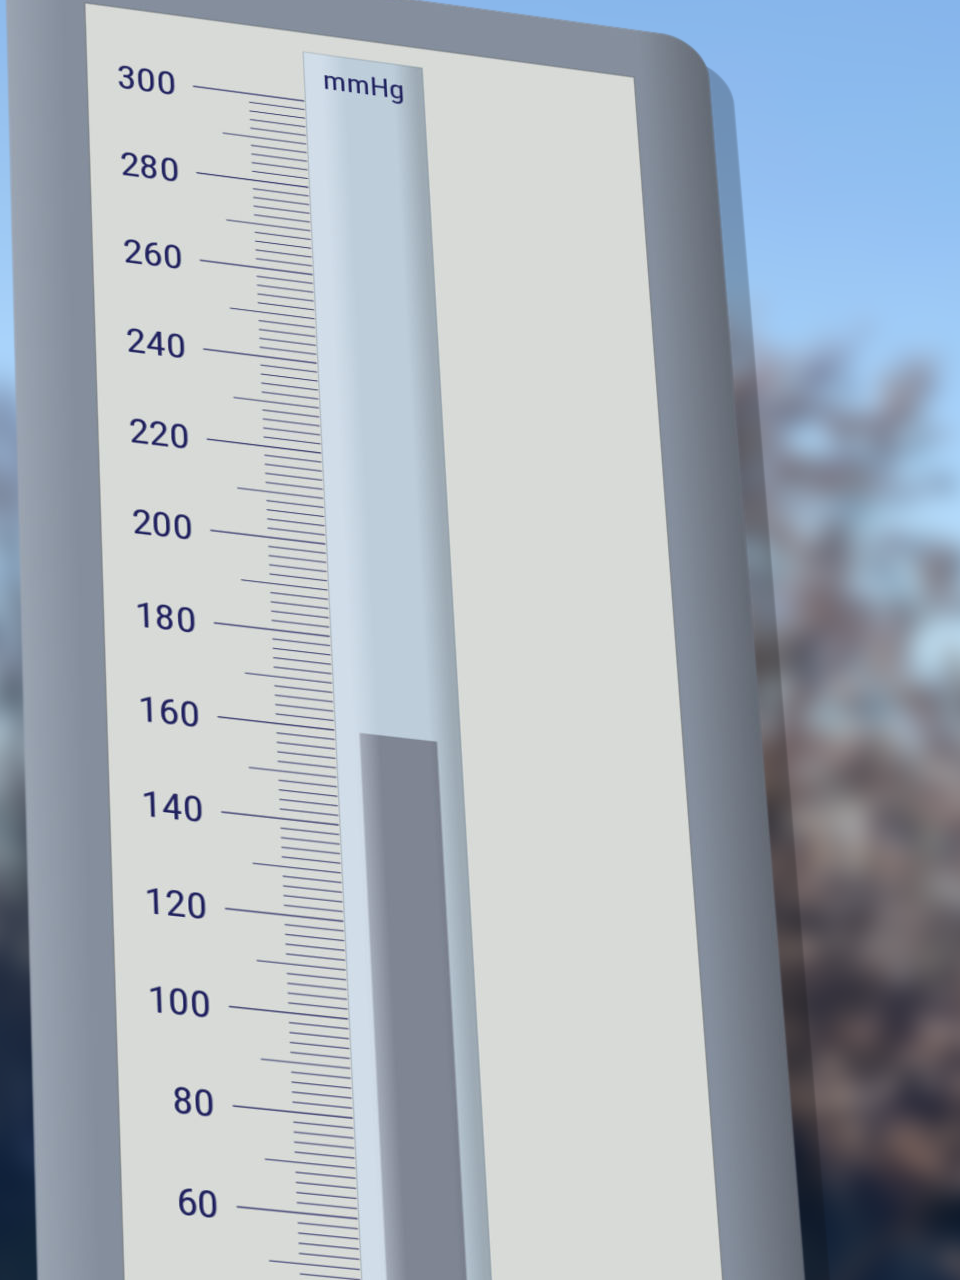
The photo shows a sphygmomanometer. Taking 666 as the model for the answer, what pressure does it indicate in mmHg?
160
